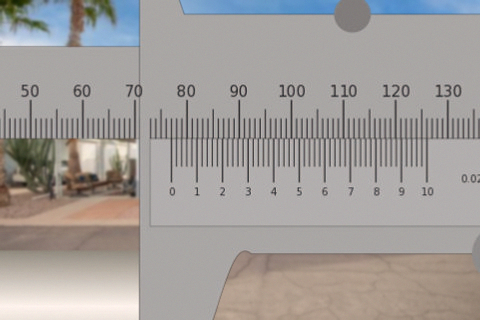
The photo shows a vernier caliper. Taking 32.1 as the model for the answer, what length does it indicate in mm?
77.0
